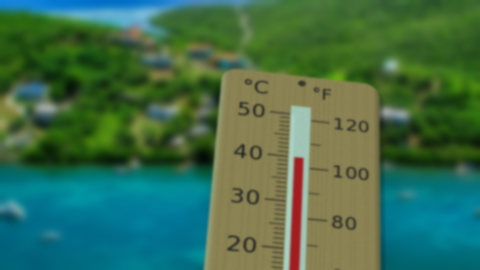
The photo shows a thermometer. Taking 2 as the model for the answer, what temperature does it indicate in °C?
40
